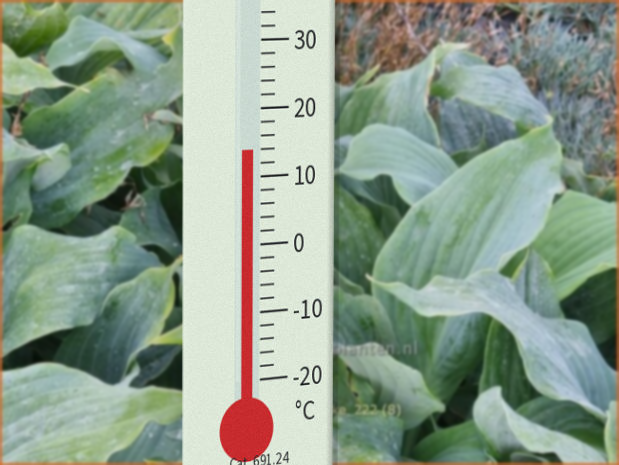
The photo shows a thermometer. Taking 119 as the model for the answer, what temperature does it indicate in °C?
14
